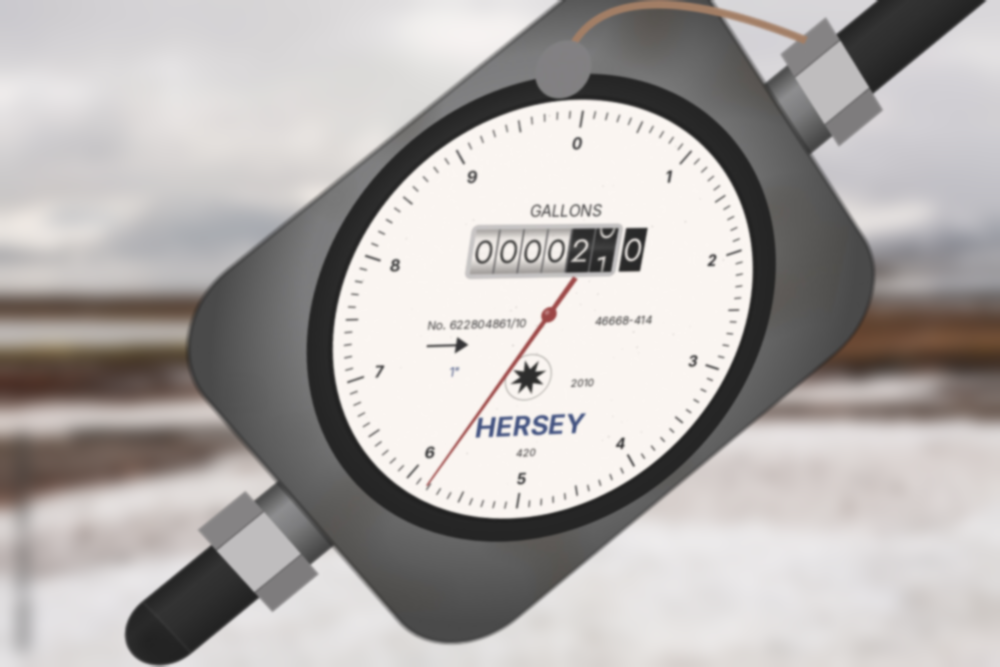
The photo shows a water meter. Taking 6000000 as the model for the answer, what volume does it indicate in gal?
205.8
